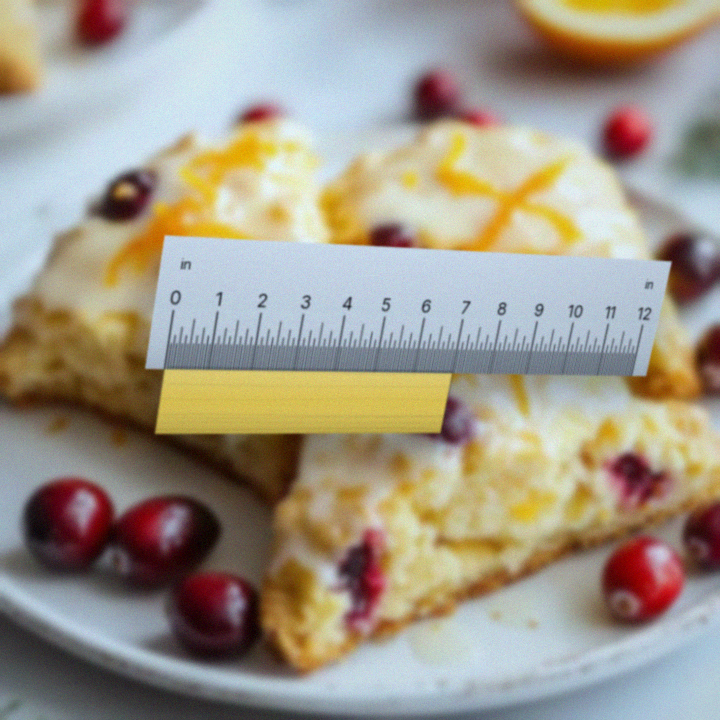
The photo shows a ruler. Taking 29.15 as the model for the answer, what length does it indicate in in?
7
